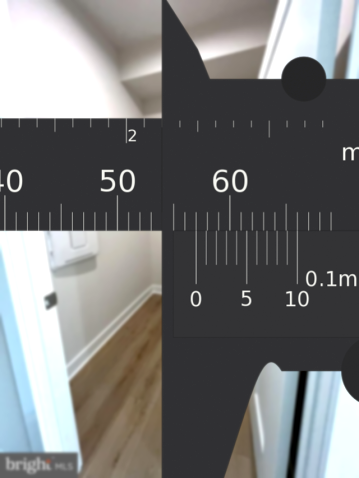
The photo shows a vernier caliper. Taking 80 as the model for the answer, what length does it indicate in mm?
57.0
